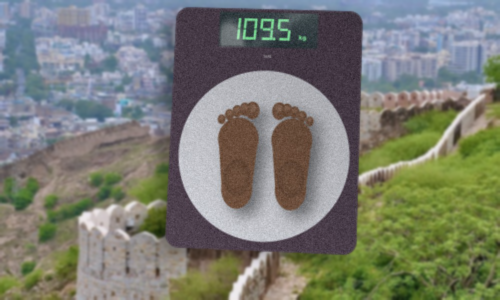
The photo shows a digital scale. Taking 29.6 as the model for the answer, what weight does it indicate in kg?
109.5
